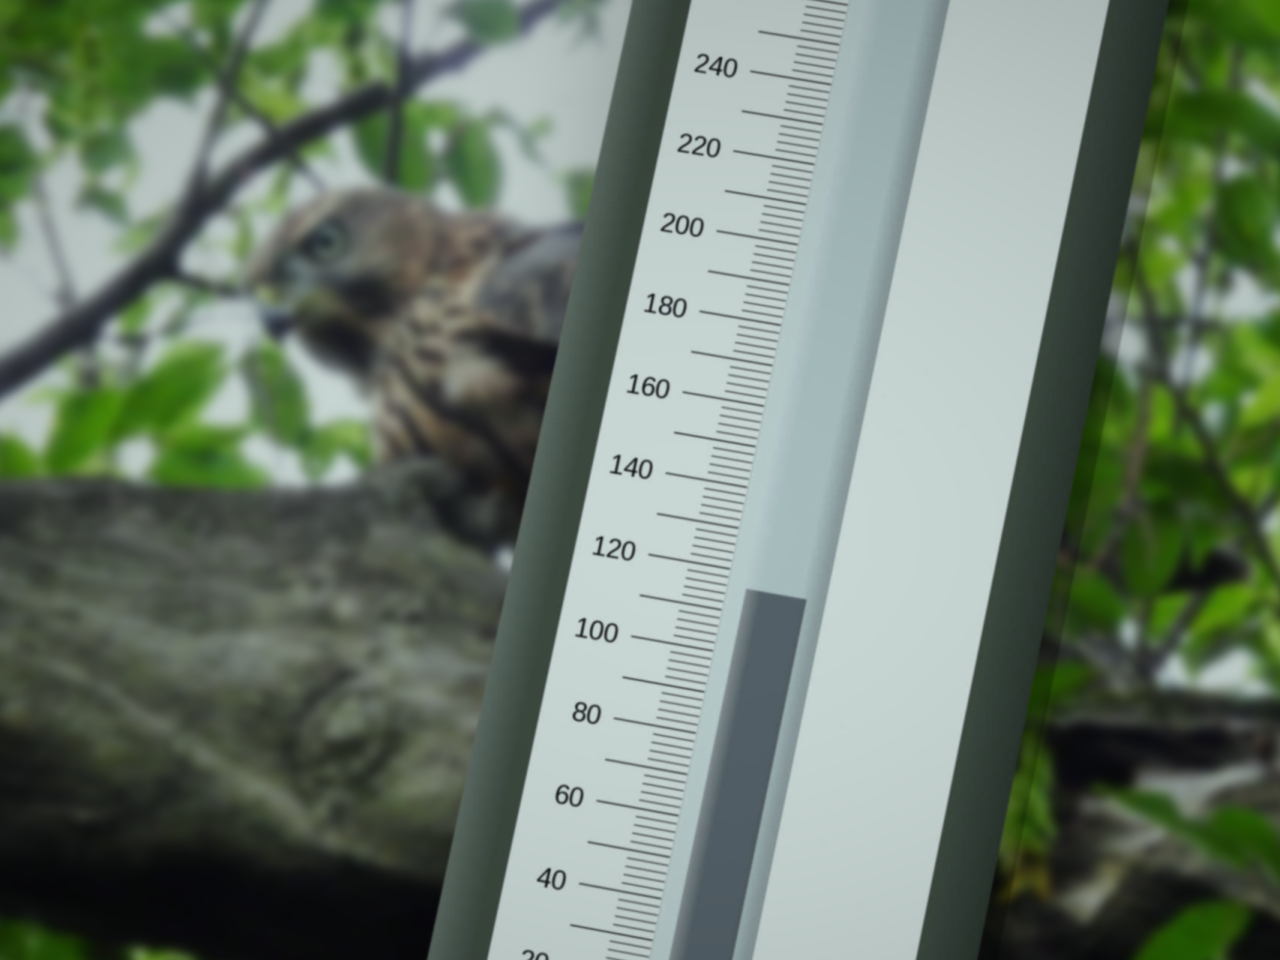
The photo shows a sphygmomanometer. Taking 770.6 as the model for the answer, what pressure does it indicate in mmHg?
116
